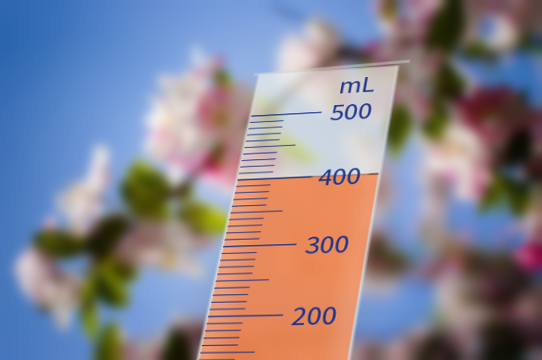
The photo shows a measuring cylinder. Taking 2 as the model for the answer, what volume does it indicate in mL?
400
